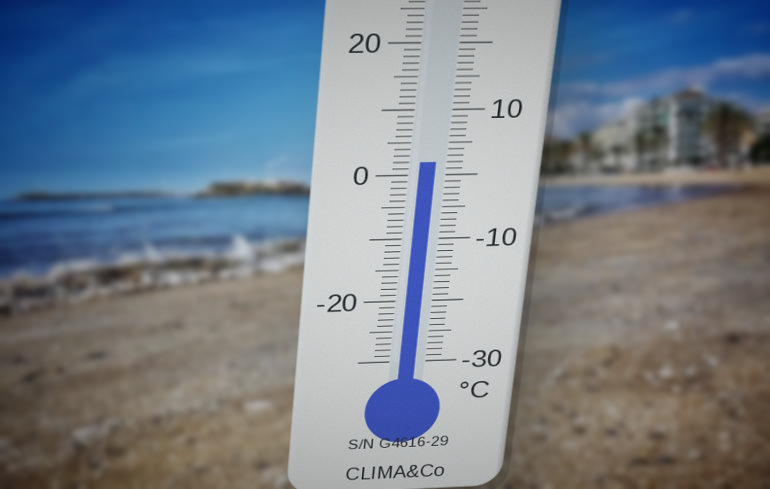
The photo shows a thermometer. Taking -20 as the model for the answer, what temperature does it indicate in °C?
2
